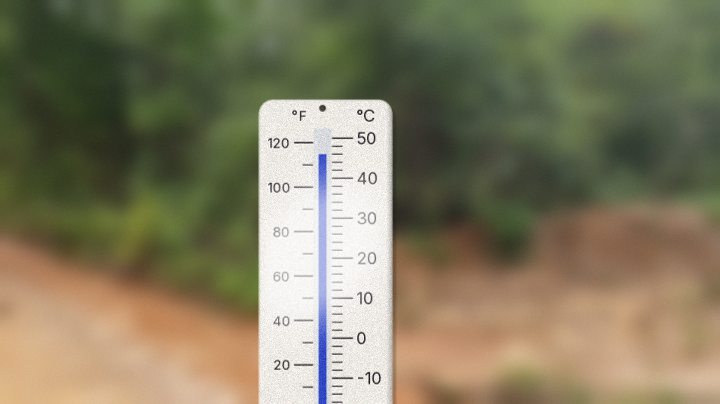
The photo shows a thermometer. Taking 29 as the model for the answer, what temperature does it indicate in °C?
46
